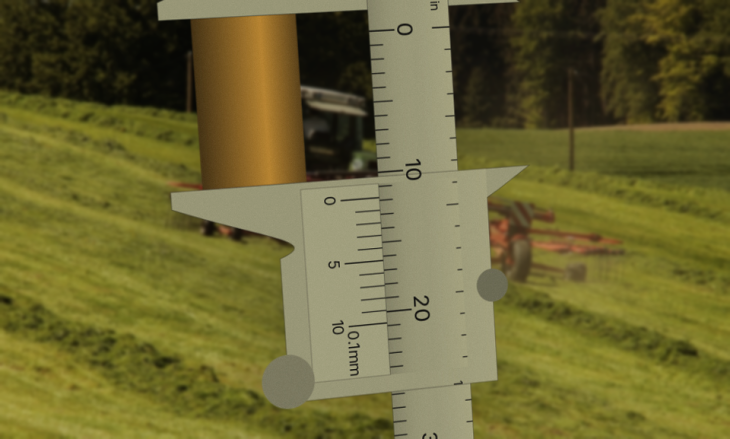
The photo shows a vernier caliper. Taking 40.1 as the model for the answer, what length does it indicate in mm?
11.8
